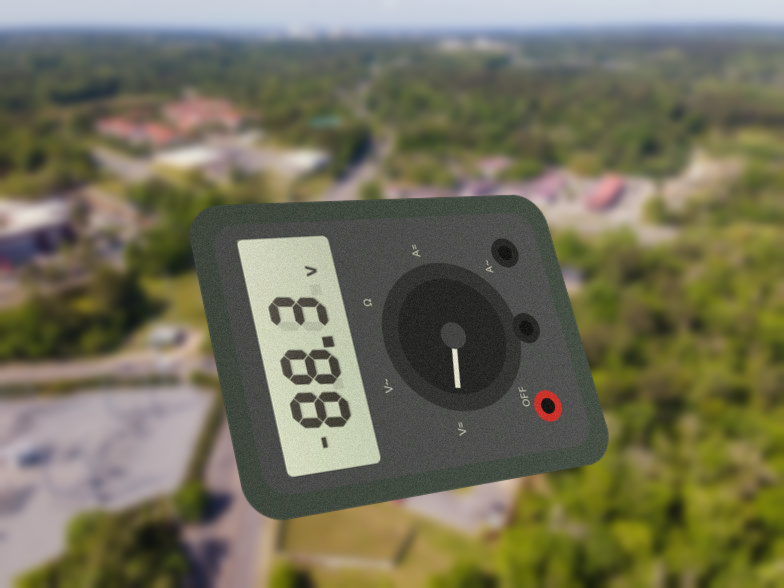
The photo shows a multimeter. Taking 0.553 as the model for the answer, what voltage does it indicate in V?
-88.3
